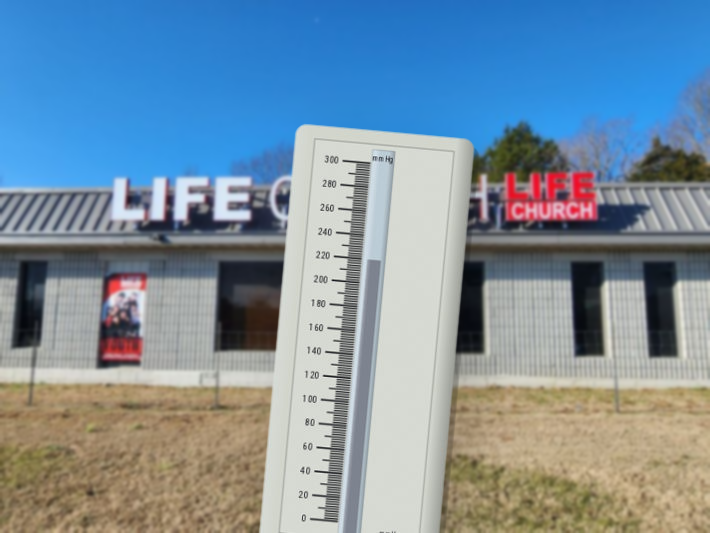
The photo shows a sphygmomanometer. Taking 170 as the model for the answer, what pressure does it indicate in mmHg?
220
